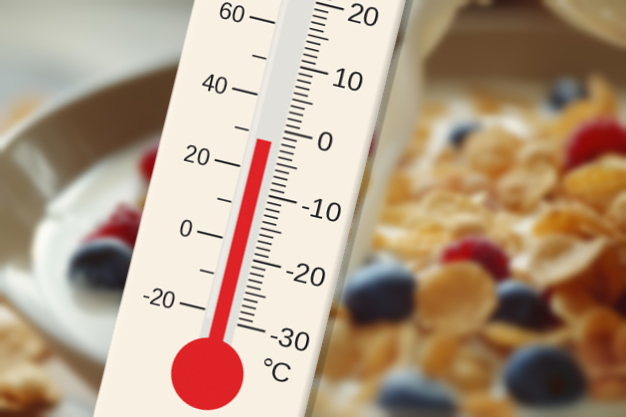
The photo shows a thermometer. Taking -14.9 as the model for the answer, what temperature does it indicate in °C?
-2
